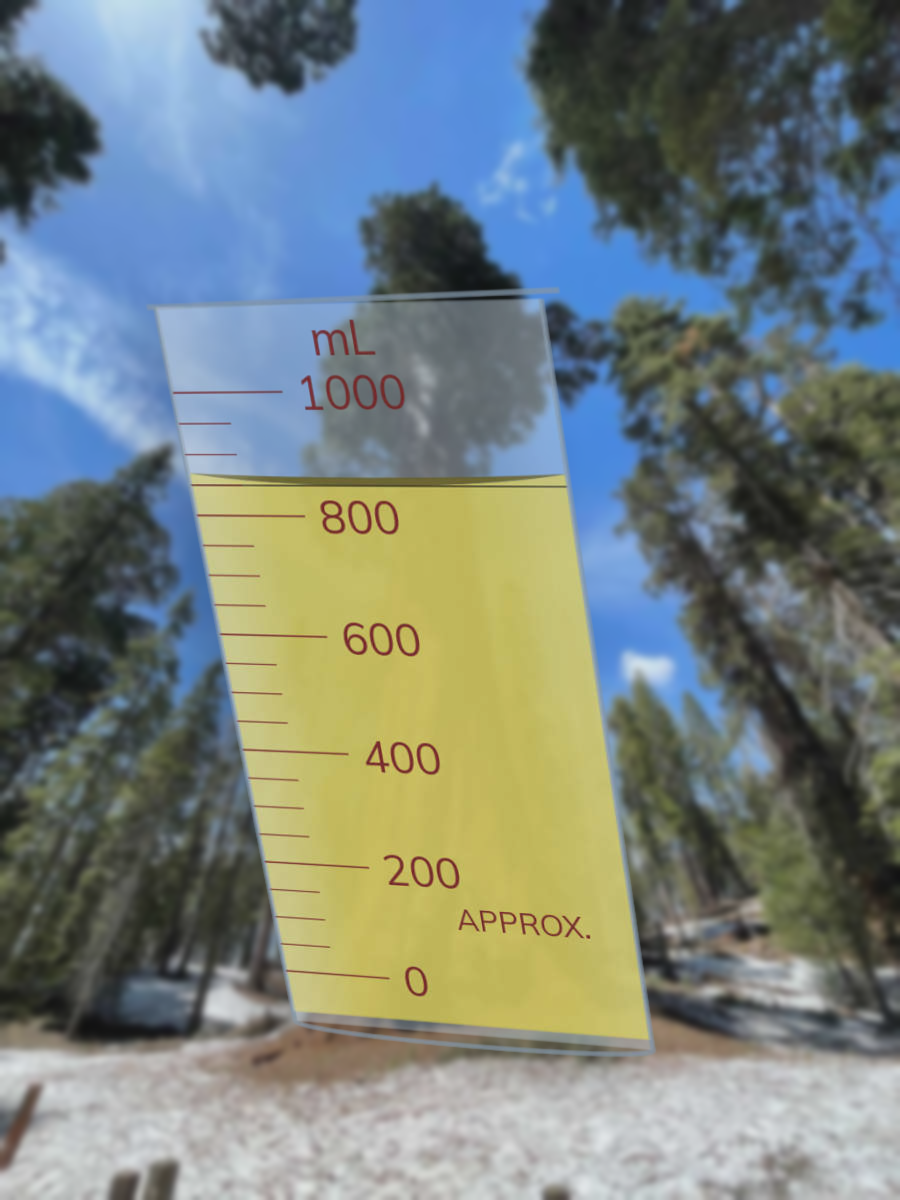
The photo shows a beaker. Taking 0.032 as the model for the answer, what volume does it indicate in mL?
850
